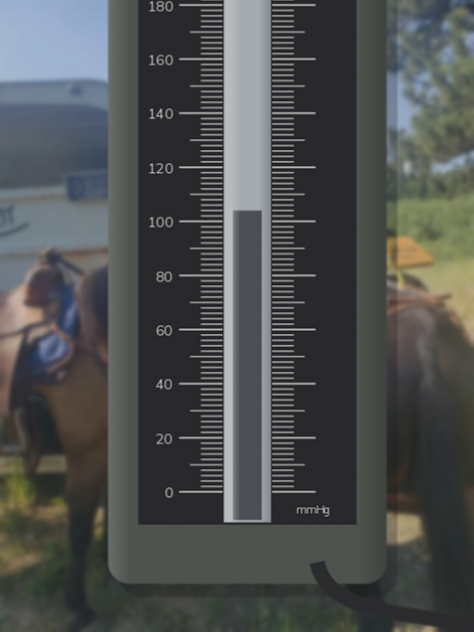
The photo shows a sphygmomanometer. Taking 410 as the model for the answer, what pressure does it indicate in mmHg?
104
